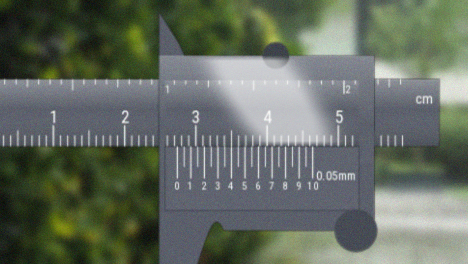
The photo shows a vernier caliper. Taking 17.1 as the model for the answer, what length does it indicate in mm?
27.4
